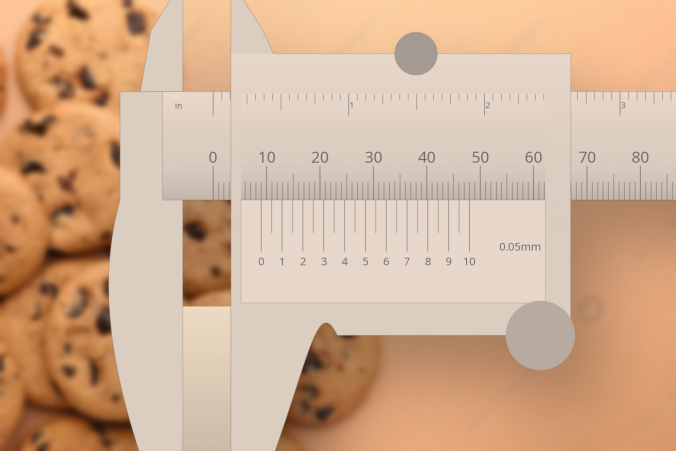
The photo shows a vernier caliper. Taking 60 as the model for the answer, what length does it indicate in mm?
9.0
